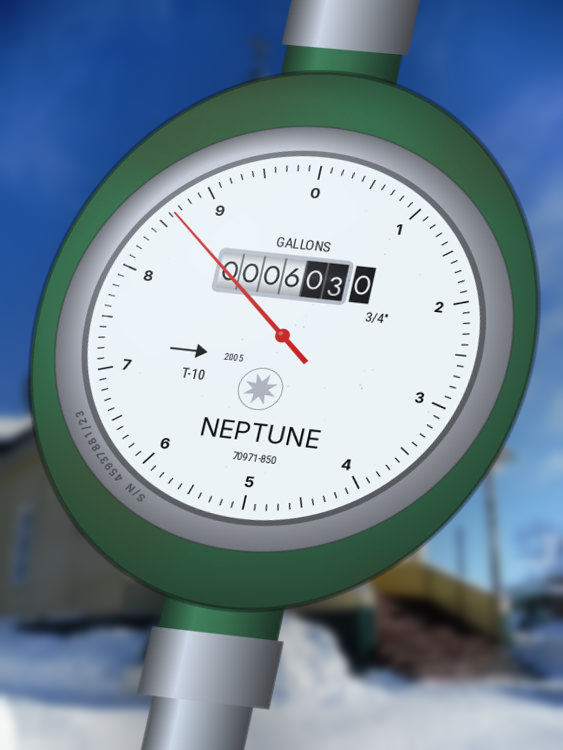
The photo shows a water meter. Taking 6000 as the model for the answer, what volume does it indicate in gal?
6028.6
